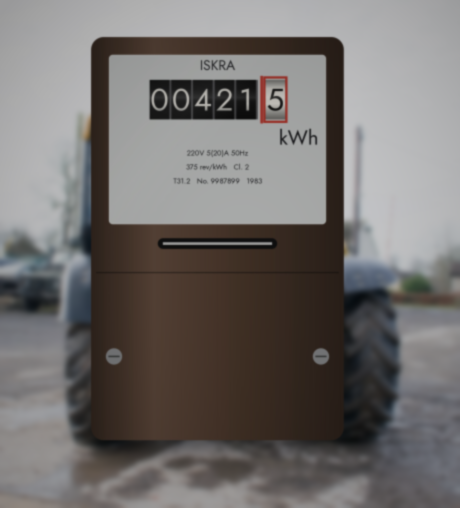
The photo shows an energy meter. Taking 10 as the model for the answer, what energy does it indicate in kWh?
421.5
